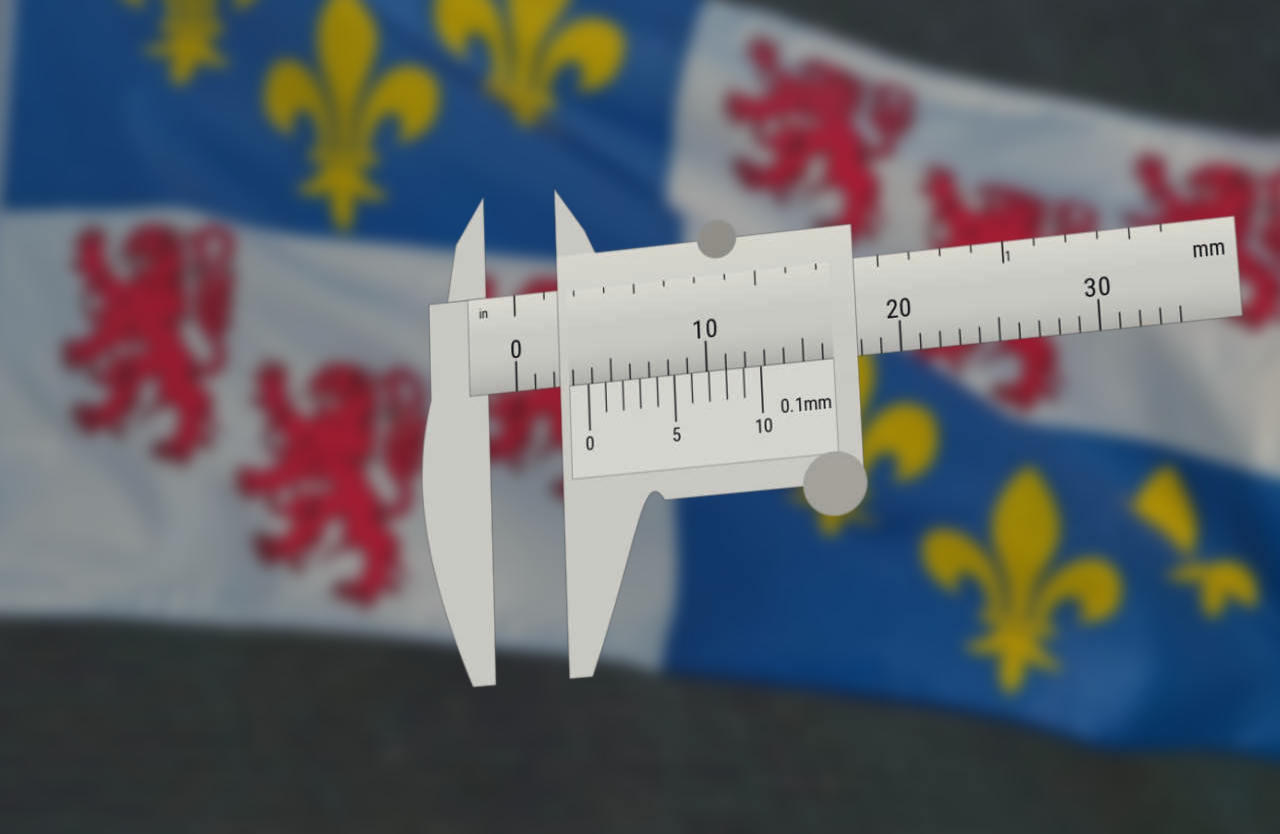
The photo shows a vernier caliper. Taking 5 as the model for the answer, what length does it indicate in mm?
3.8
